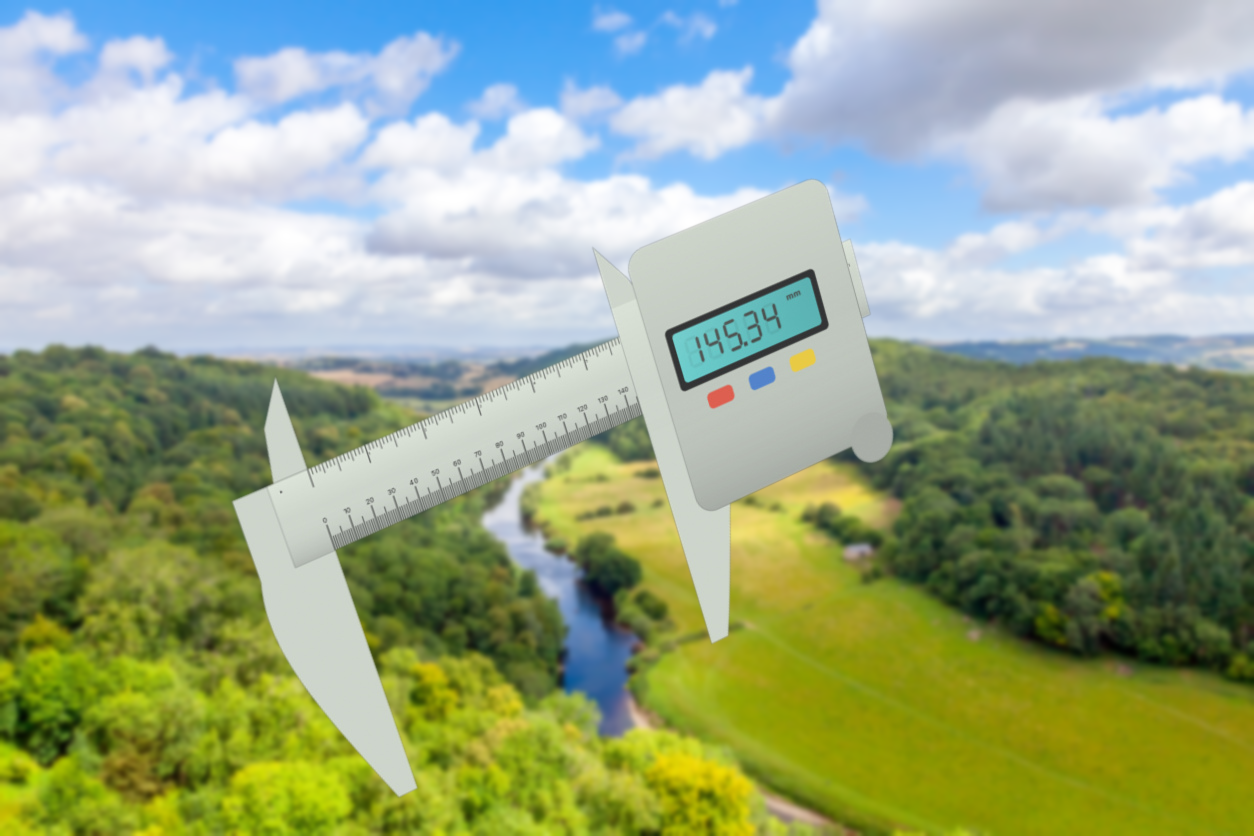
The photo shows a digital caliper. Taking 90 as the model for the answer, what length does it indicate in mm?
145.34
